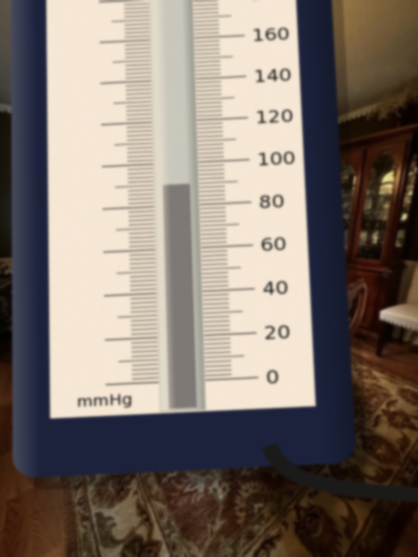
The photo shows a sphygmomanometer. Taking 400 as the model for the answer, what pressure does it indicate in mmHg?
90
